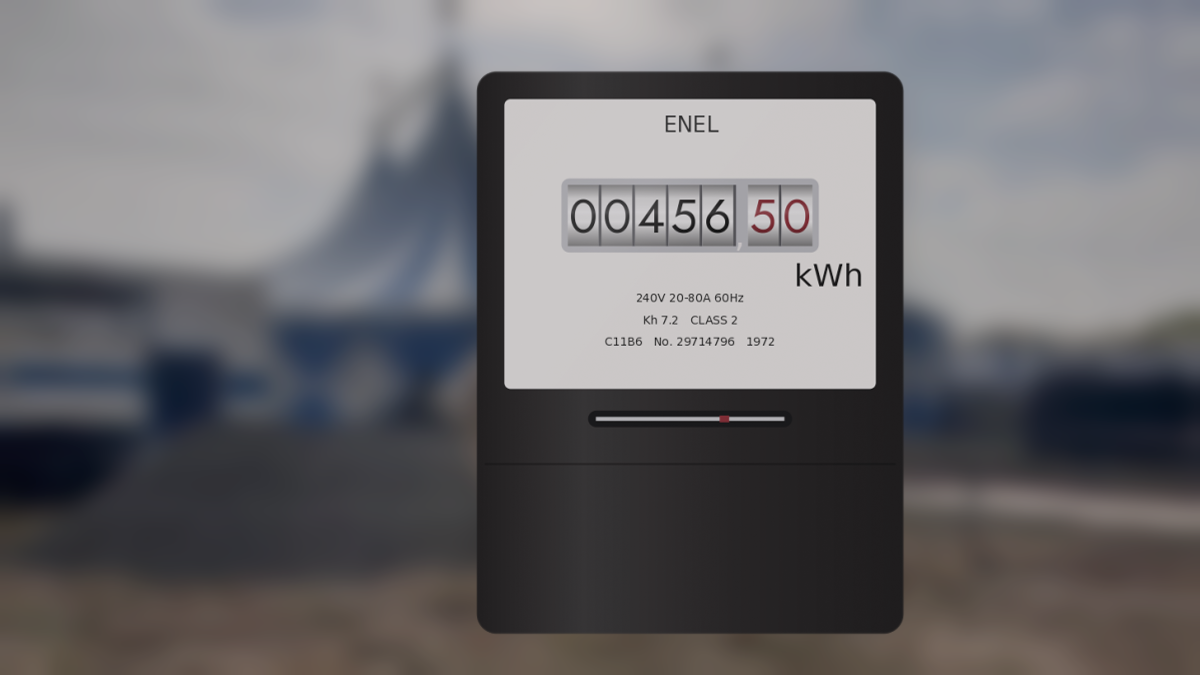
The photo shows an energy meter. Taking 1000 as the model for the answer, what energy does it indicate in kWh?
456.50
